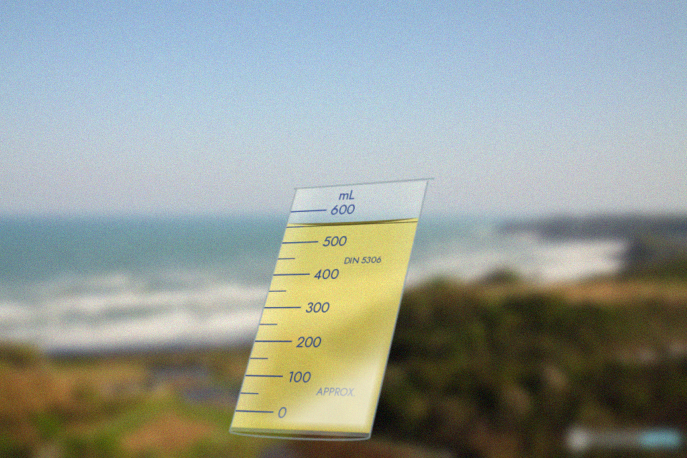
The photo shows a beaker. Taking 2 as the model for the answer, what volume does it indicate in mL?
550
